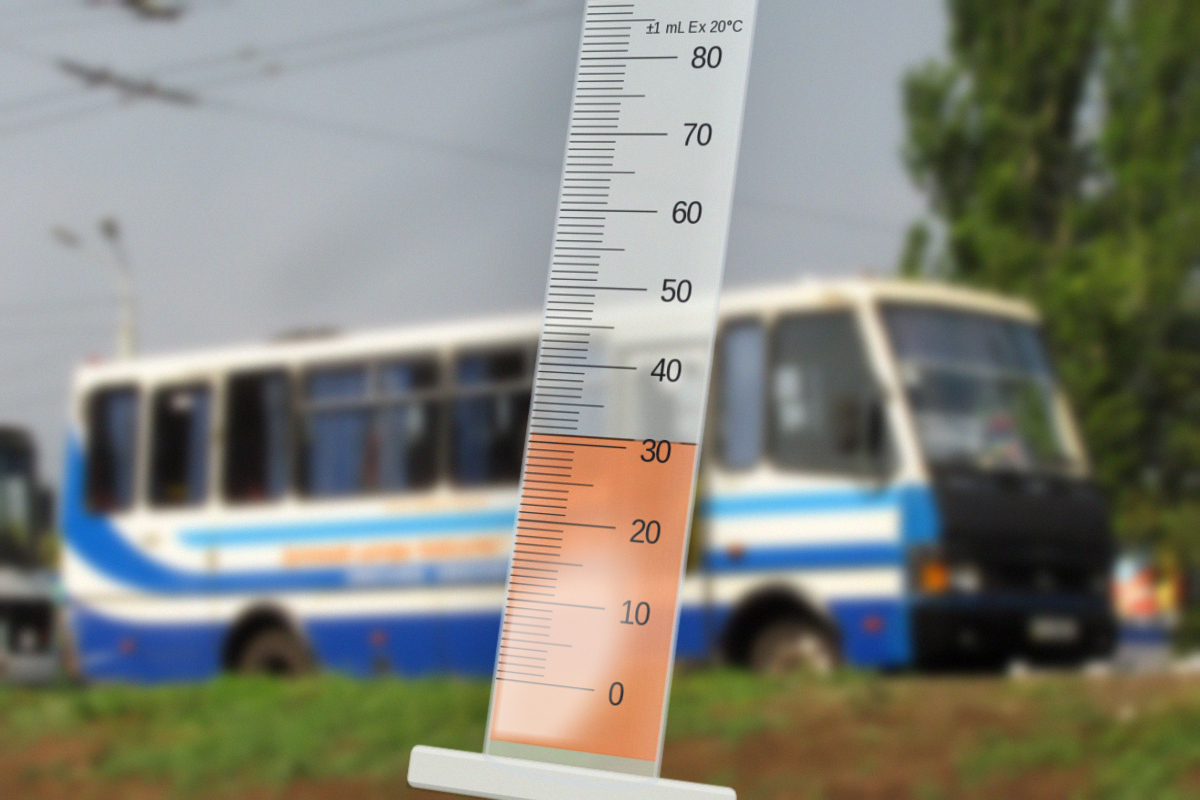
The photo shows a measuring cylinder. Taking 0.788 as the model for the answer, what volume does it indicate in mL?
31
